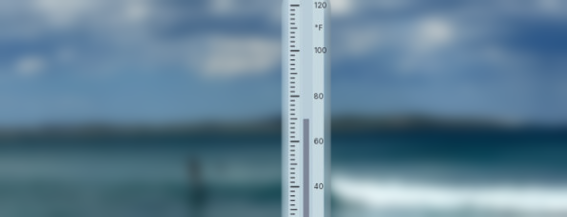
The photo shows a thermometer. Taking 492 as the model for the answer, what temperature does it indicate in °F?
70
